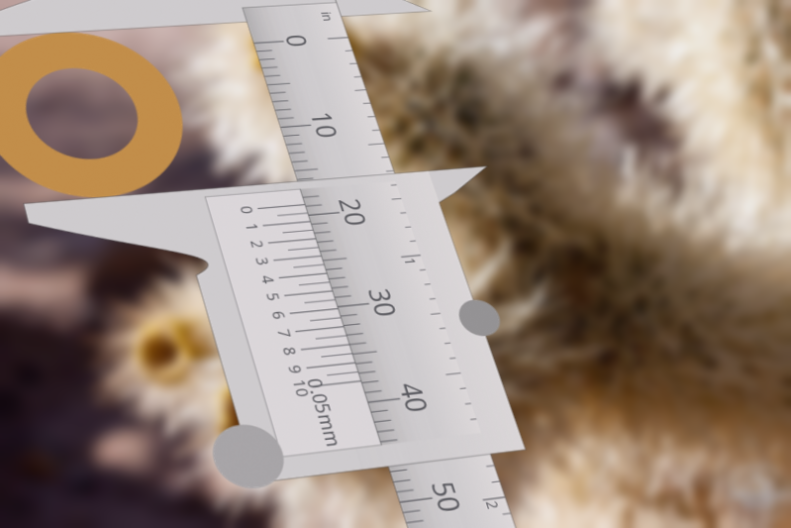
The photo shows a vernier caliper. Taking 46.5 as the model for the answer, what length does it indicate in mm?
18.8
